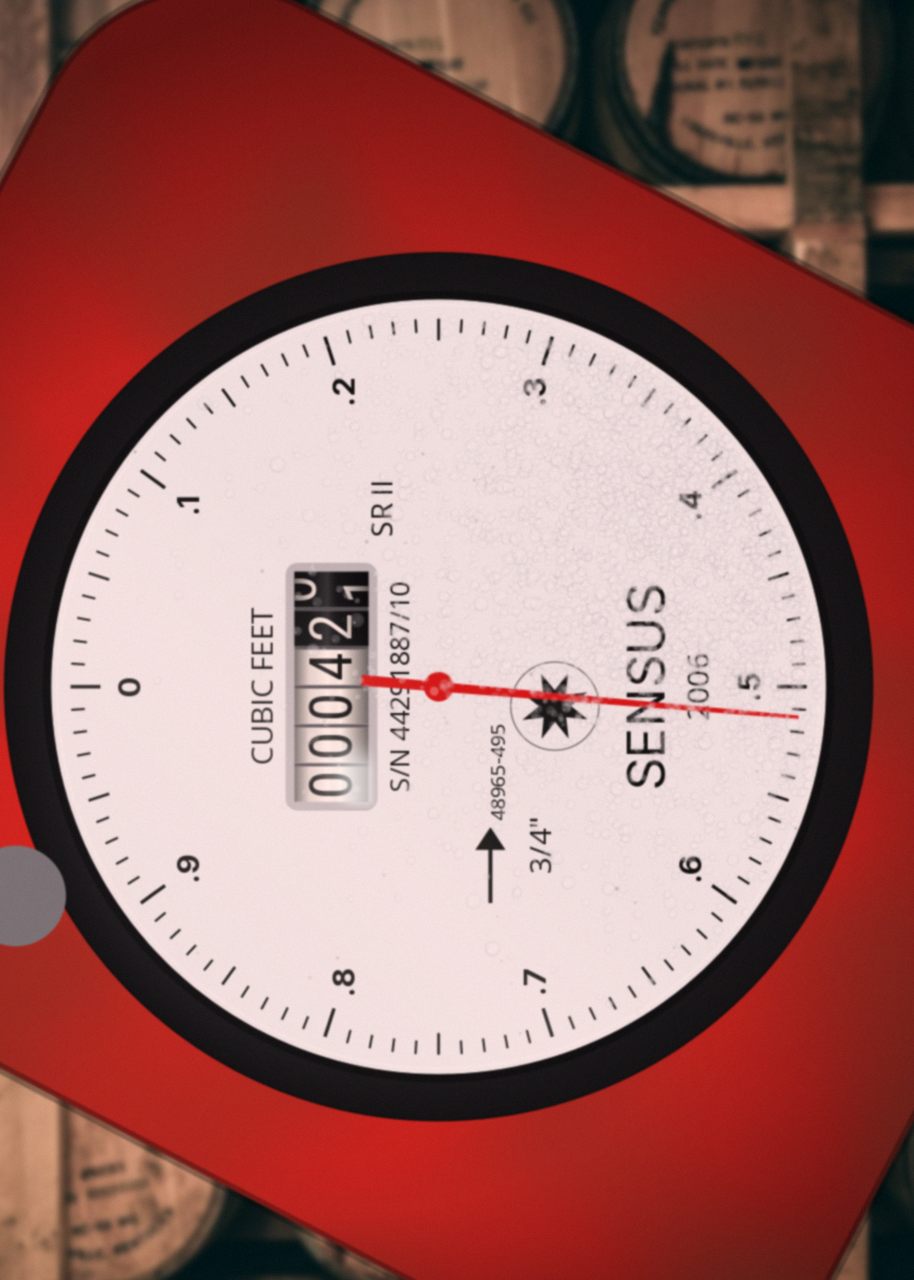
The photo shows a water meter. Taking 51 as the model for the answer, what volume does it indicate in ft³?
420.51
